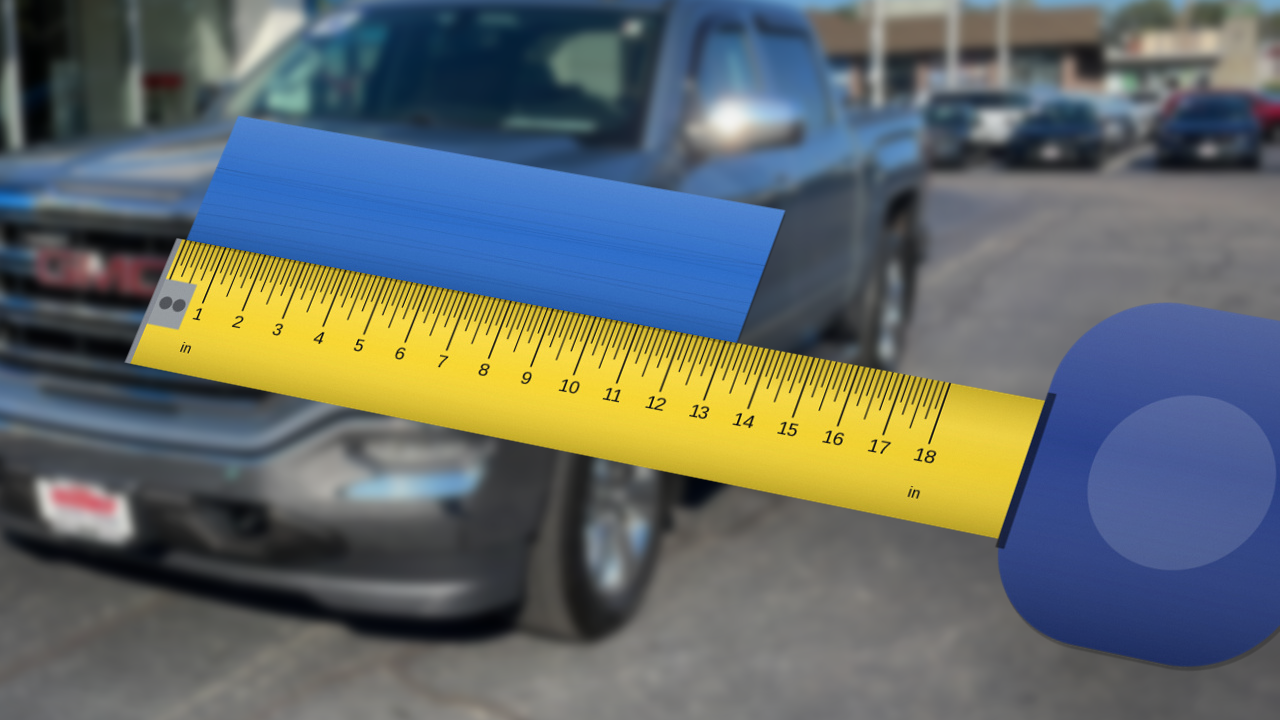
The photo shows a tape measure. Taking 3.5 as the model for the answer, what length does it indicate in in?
13.25
